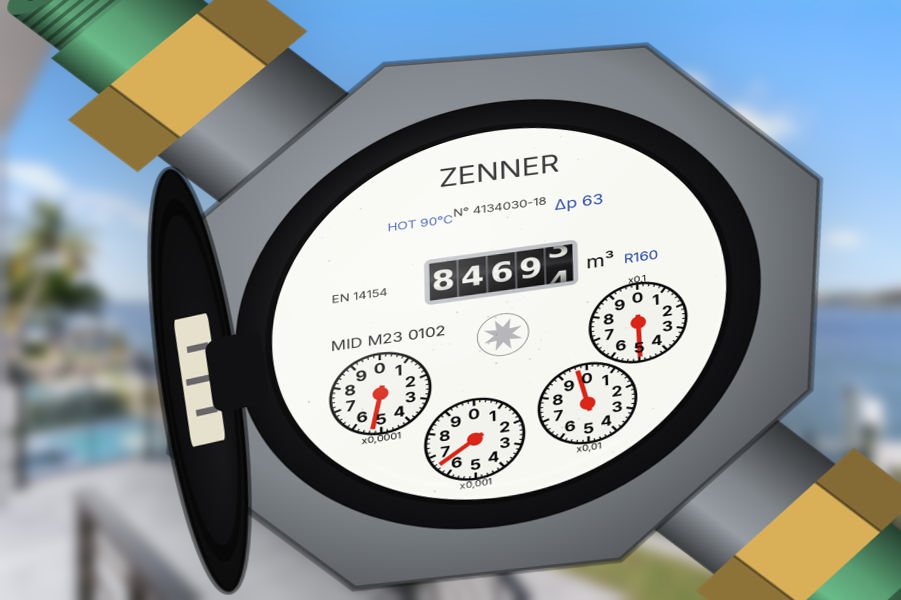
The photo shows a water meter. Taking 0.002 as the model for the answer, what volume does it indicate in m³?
84693.4965
